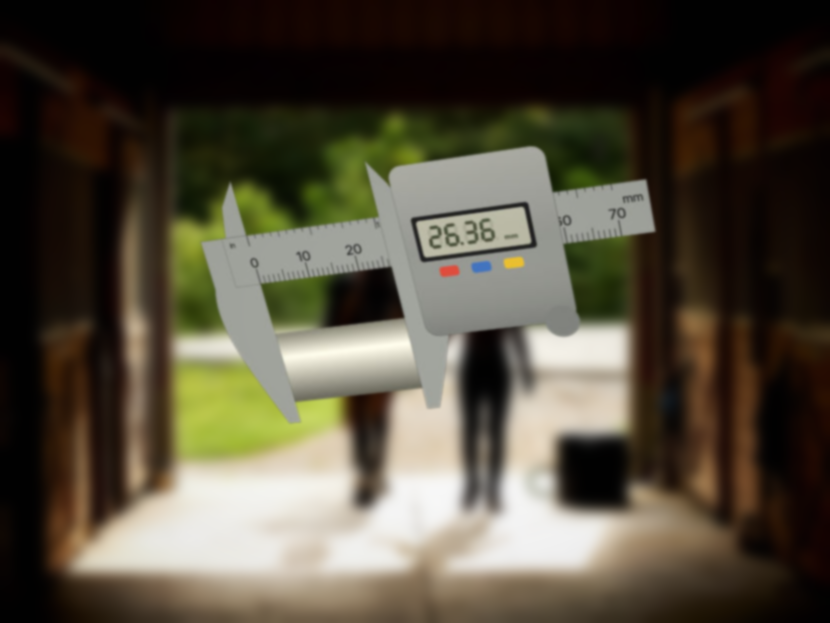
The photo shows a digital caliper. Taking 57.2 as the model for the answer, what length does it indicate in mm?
26.36
